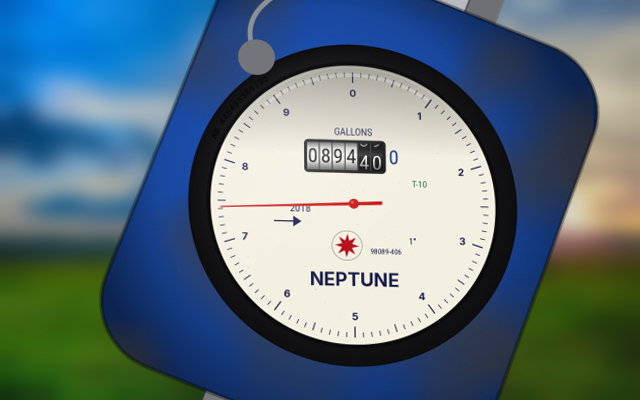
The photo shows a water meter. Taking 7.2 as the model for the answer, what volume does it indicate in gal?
894397.4
